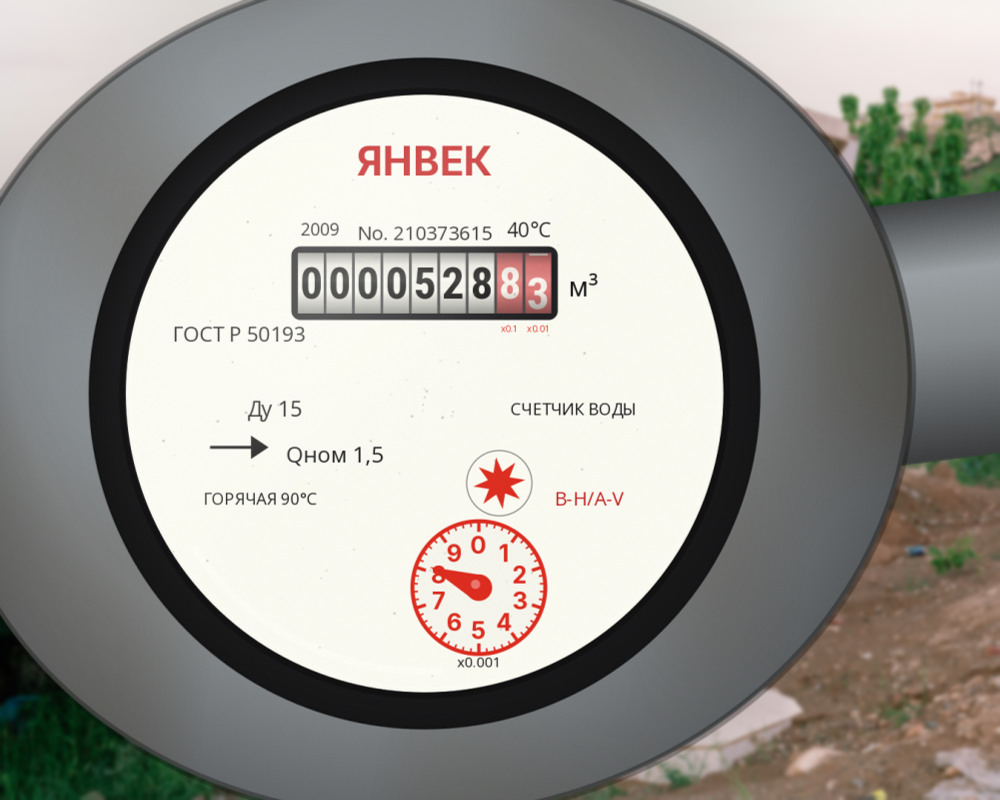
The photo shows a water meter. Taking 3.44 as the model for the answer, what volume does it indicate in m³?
528.828
